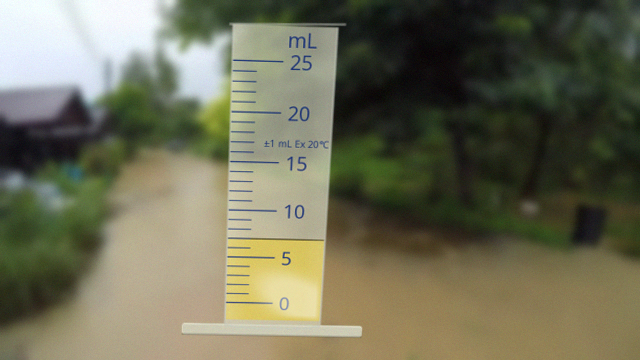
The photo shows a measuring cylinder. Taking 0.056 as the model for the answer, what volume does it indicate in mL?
7
